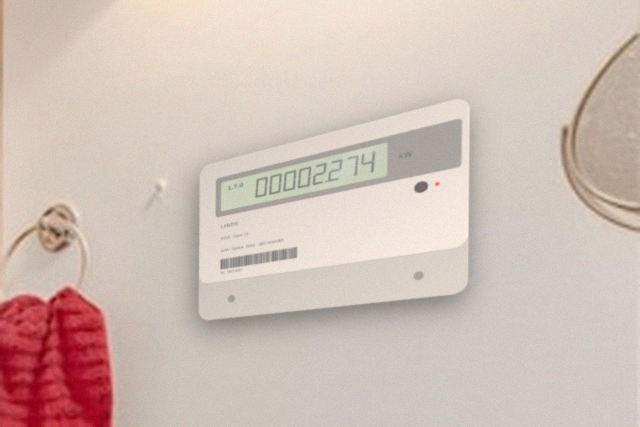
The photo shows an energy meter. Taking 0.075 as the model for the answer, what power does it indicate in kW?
2.274
